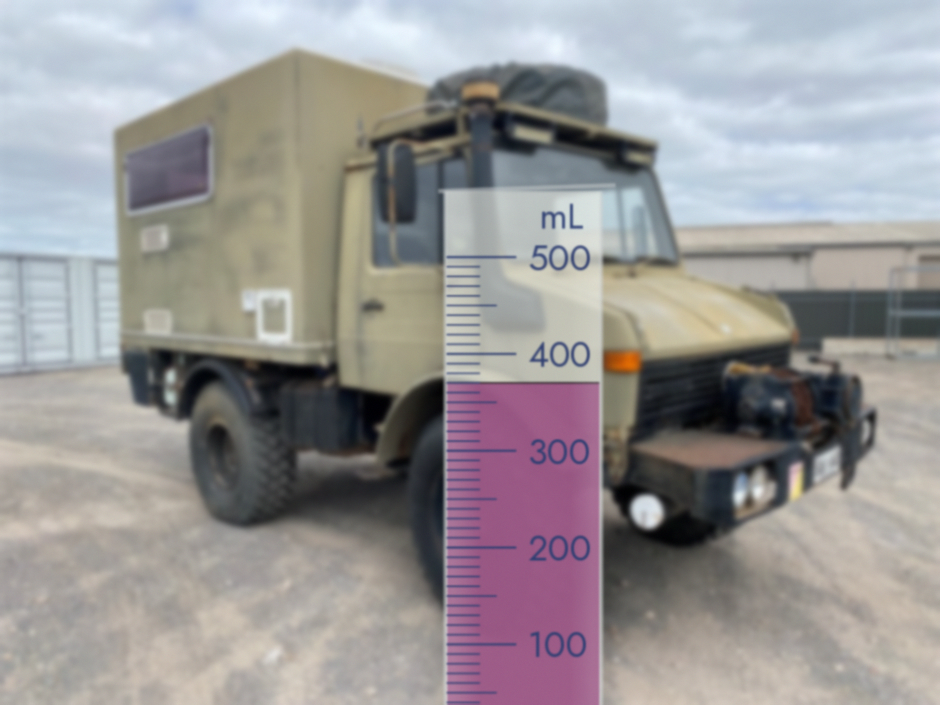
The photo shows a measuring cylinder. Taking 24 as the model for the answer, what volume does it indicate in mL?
370
